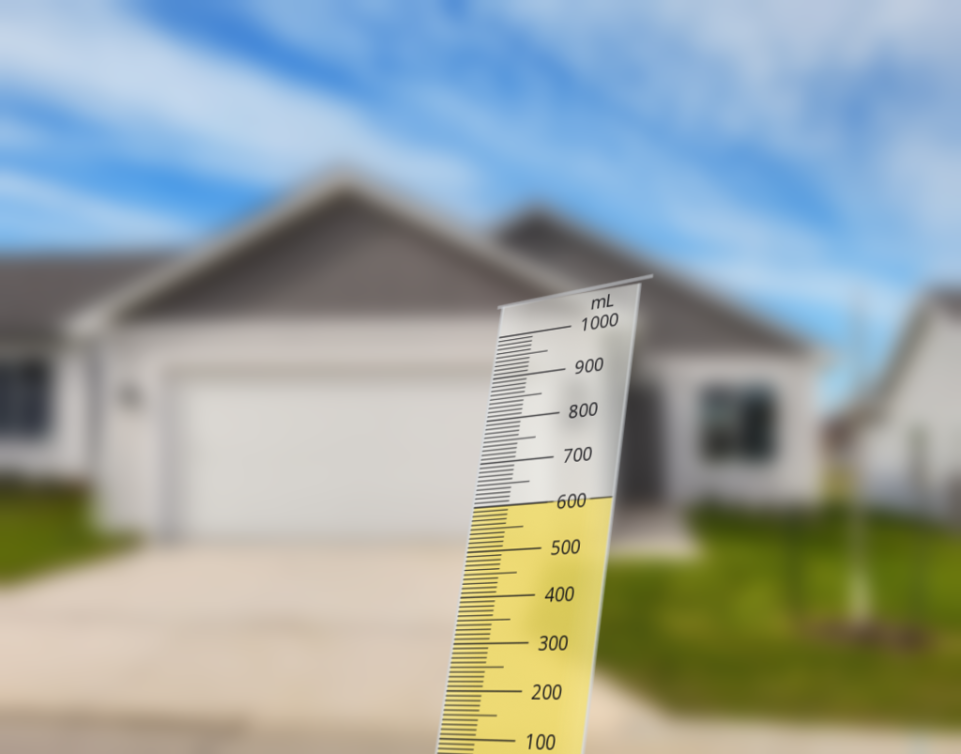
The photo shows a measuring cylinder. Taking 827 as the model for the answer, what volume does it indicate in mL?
600
